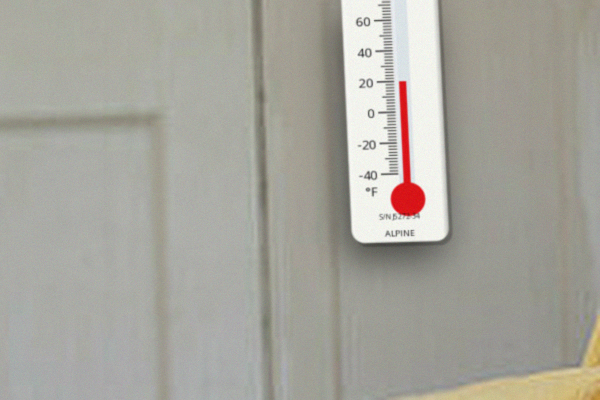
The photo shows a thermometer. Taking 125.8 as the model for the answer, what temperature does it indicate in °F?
20
